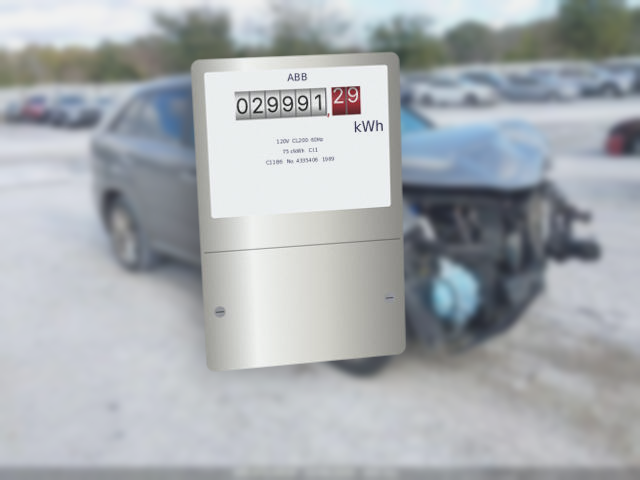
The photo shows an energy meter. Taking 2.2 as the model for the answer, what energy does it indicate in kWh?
29991.29
